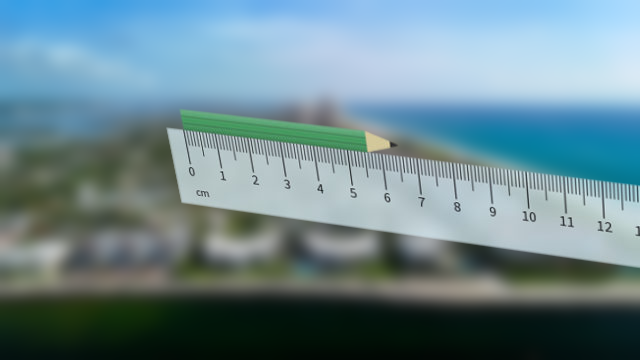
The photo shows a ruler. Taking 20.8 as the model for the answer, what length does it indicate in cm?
6.5
